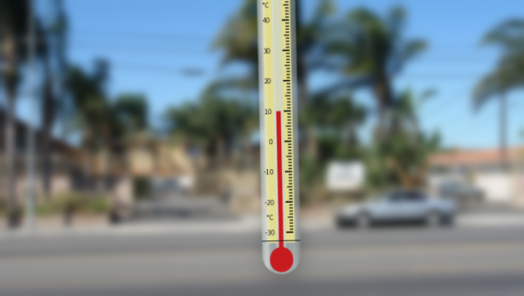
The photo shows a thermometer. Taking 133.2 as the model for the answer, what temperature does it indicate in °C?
10
